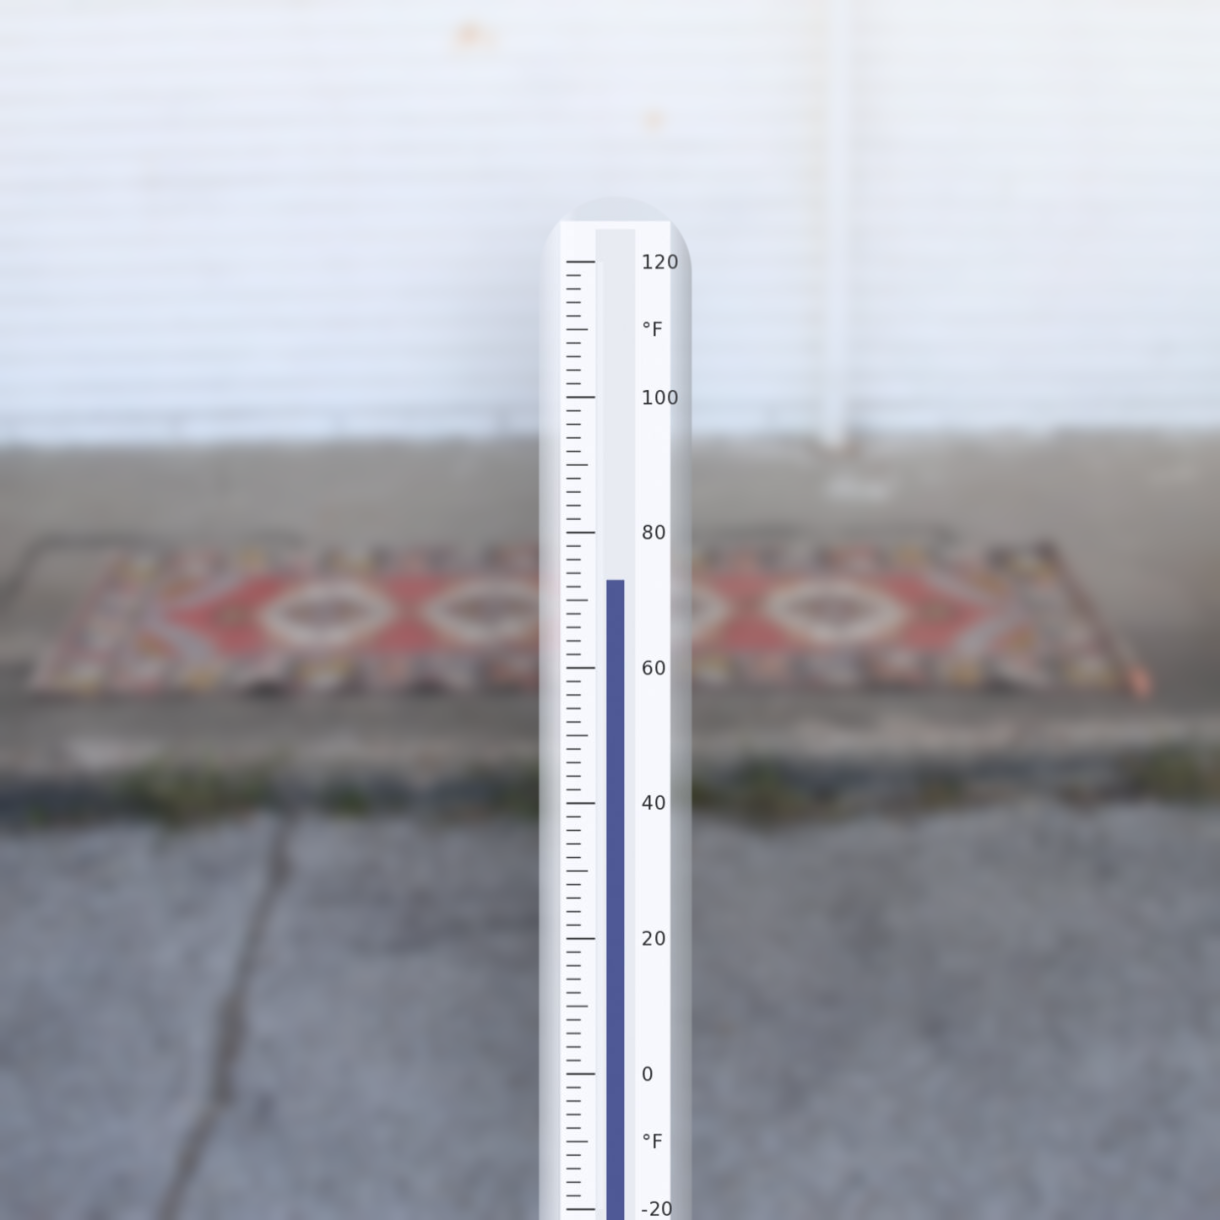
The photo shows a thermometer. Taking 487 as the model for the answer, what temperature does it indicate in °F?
73
